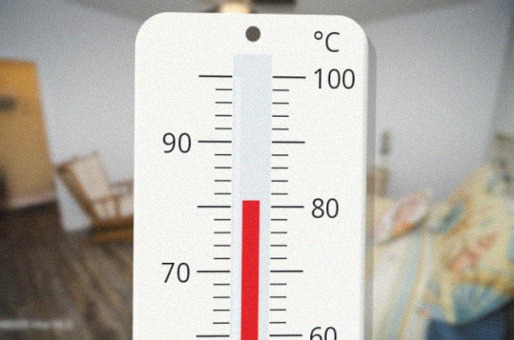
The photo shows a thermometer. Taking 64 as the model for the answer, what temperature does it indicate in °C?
81
